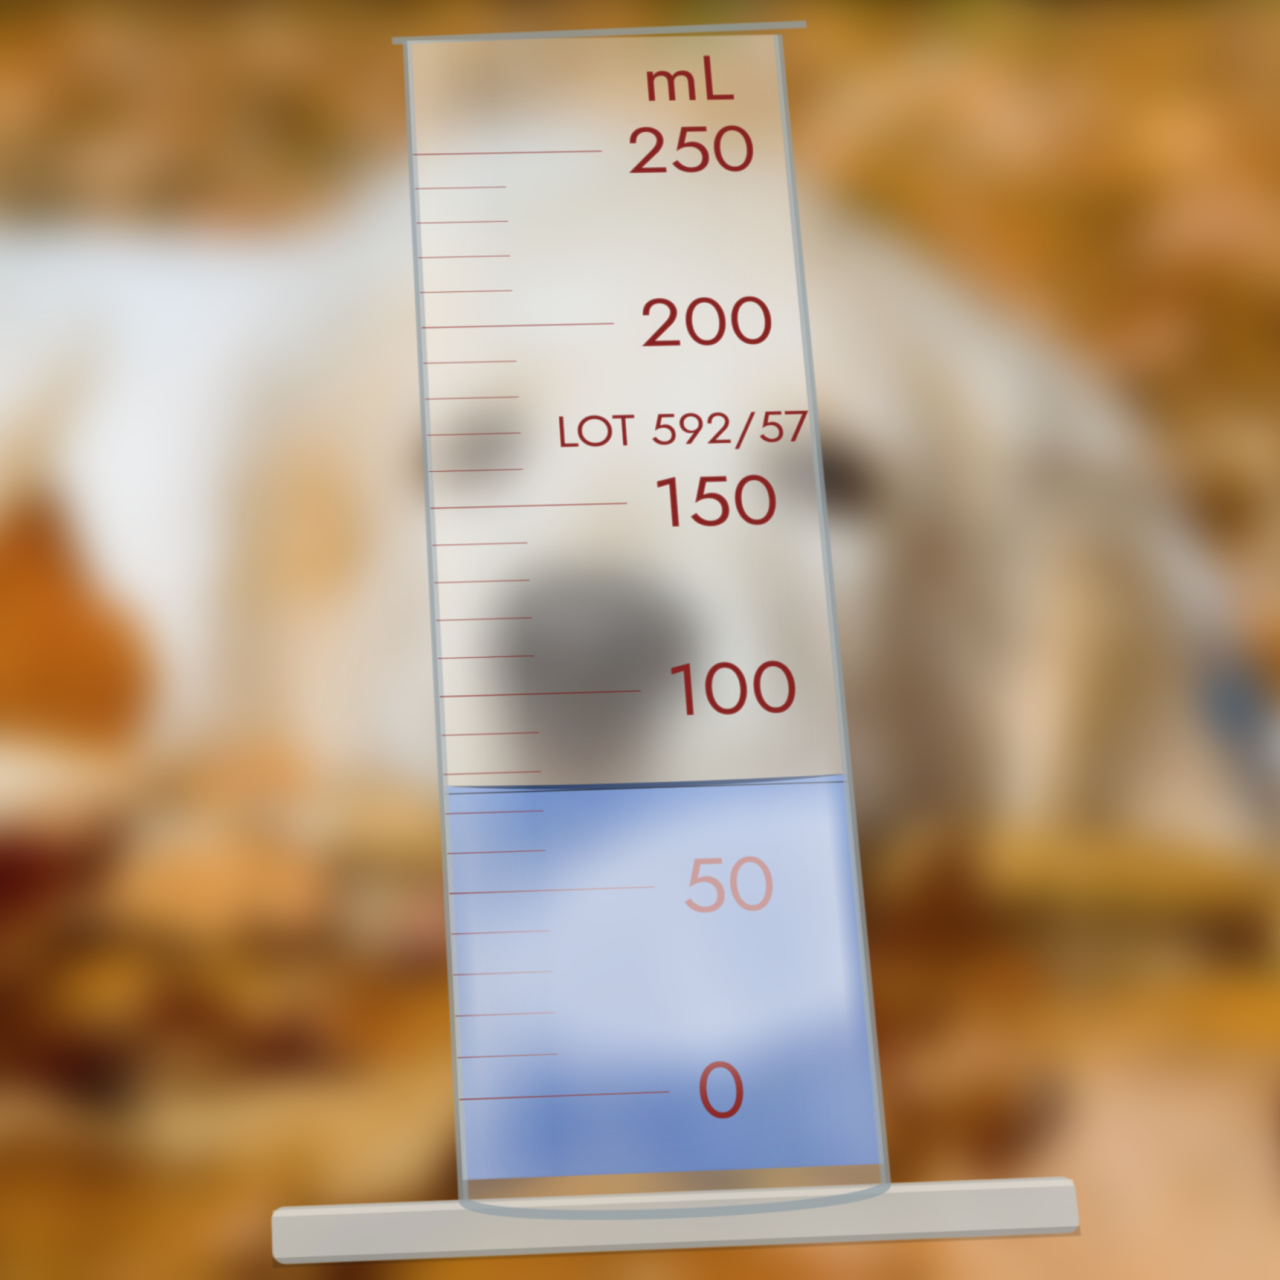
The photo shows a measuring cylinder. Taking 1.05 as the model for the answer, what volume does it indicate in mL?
75
